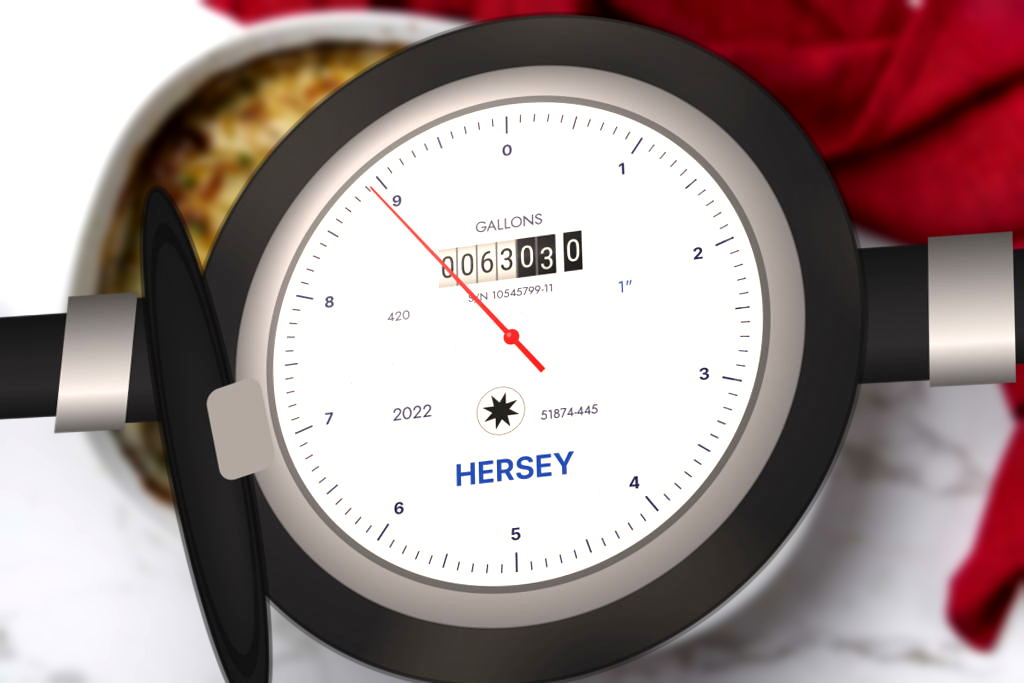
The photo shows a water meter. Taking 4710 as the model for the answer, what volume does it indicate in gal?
63028.9
